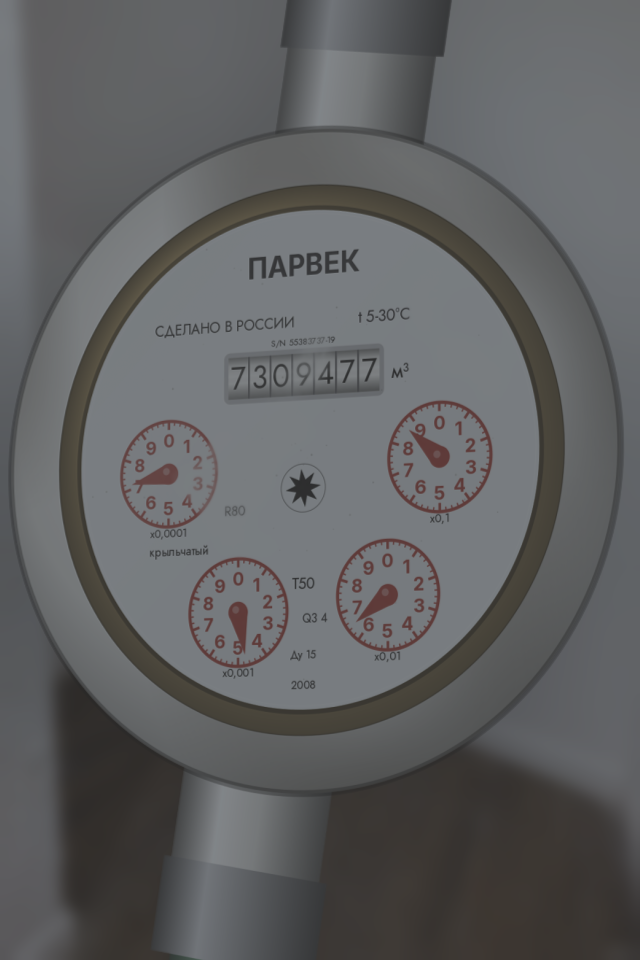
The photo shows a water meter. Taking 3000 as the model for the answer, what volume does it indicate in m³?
7309477.8647
